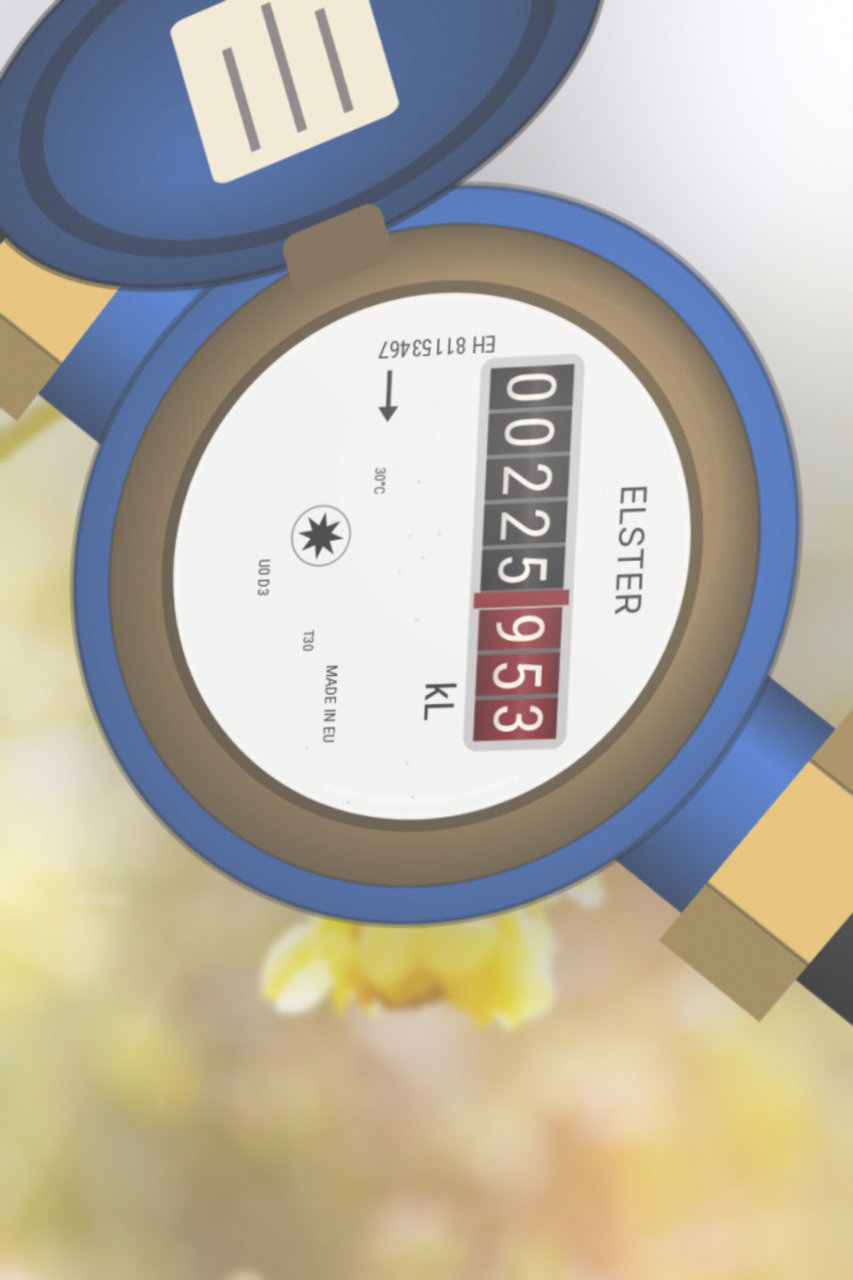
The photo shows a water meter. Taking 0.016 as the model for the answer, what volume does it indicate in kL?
225.953
